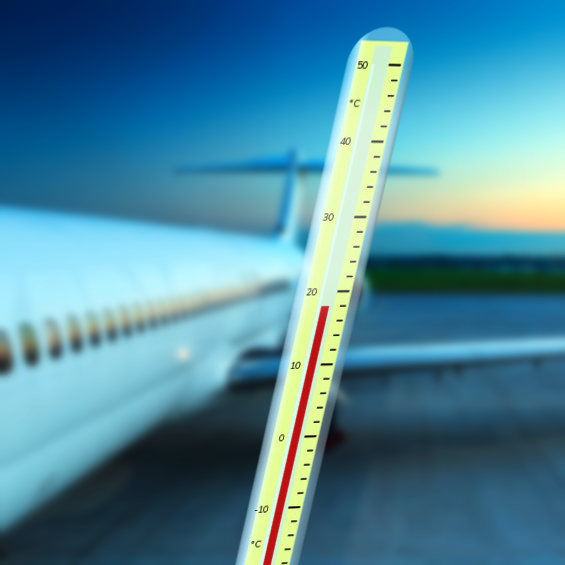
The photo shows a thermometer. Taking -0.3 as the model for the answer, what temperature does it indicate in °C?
18
